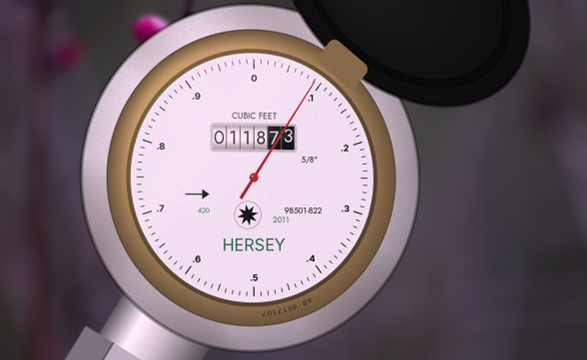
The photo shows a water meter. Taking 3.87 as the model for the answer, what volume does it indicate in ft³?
11873.09
